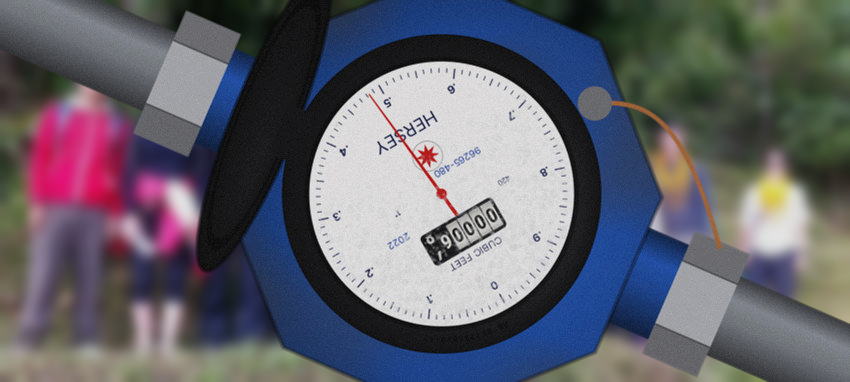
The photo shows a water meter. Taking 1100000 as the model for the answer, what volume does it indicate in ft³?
67.48
